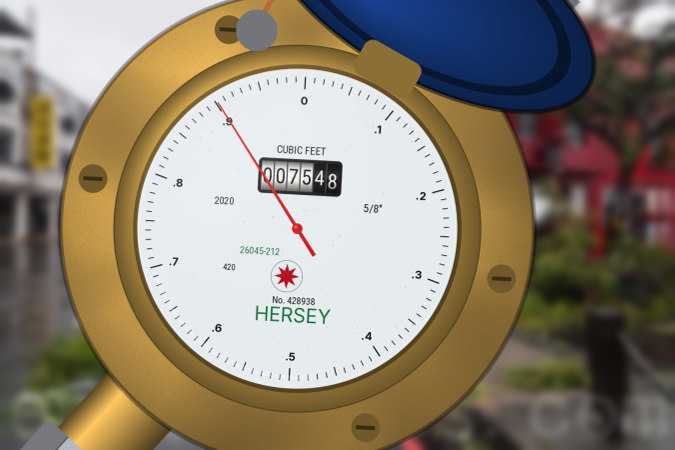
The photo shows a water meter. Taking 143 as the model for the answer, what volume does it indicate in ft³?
7547.90
